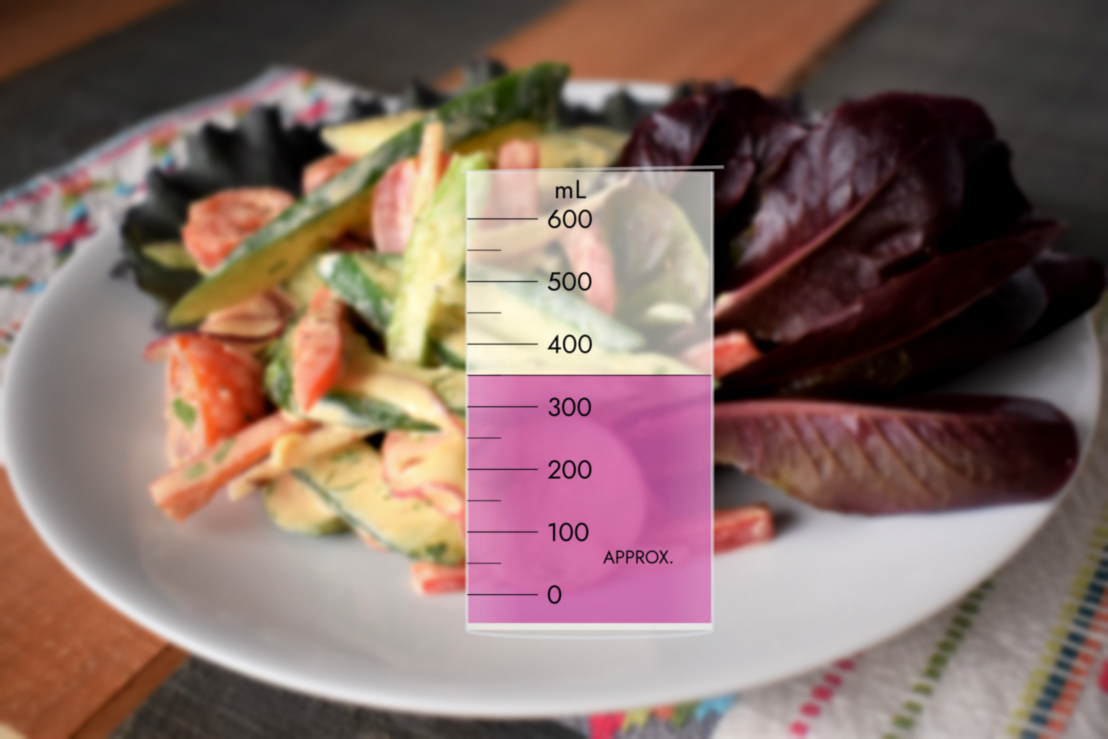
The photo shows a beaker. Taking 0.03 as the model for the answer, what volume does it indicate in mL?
350
